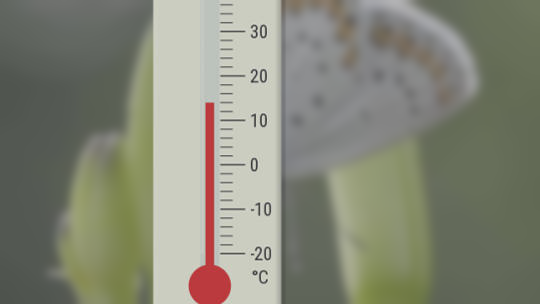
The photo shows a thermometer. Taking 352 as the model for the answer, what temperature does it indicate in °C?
14
